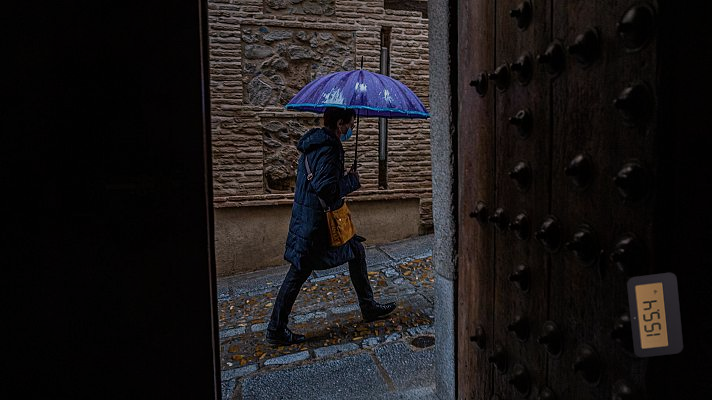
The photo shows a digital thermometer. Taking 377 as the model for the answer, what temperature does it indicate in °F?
155.4
